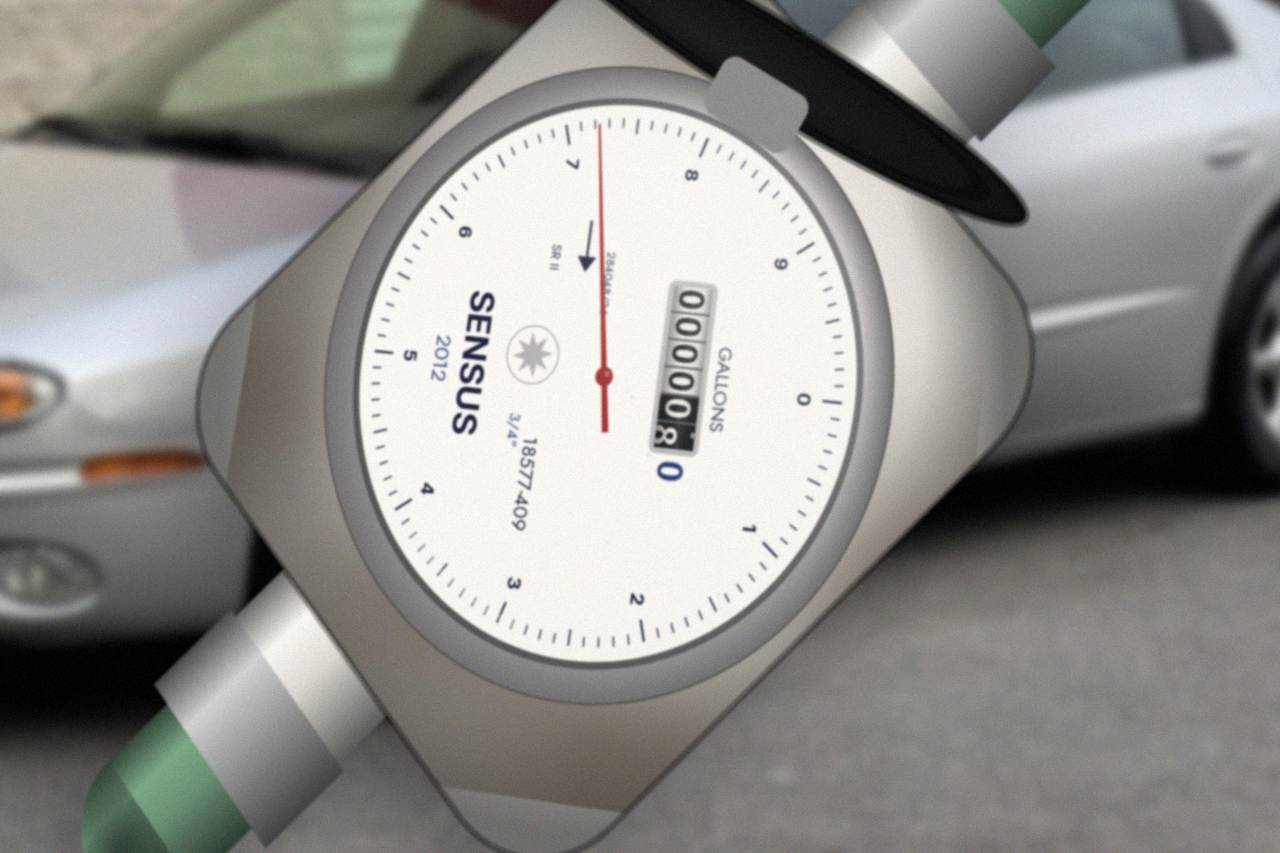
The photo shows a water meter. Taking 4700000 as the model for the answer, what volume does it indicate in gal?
77.2
